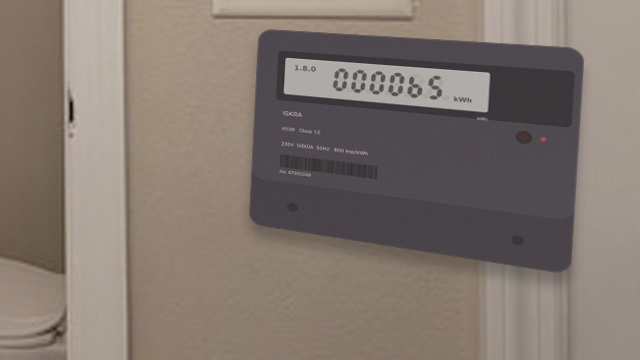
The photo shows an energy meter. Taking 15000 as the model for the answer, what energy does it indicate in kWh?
65
